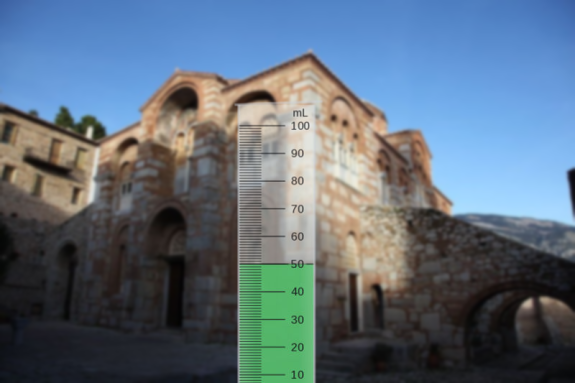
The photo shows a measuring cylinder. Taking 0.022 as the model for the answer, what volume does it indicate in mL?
50
